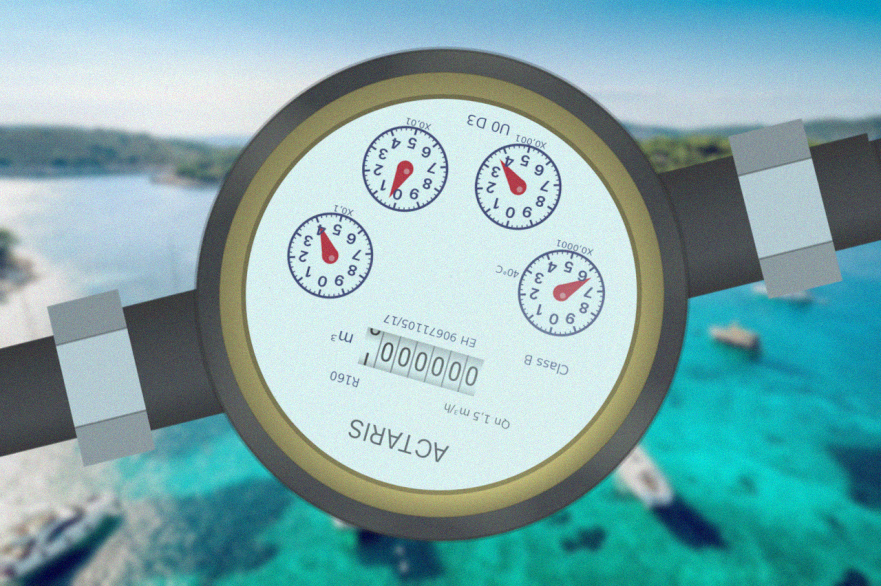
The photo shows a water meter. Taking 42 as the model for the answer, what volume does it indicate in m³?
1.4036
